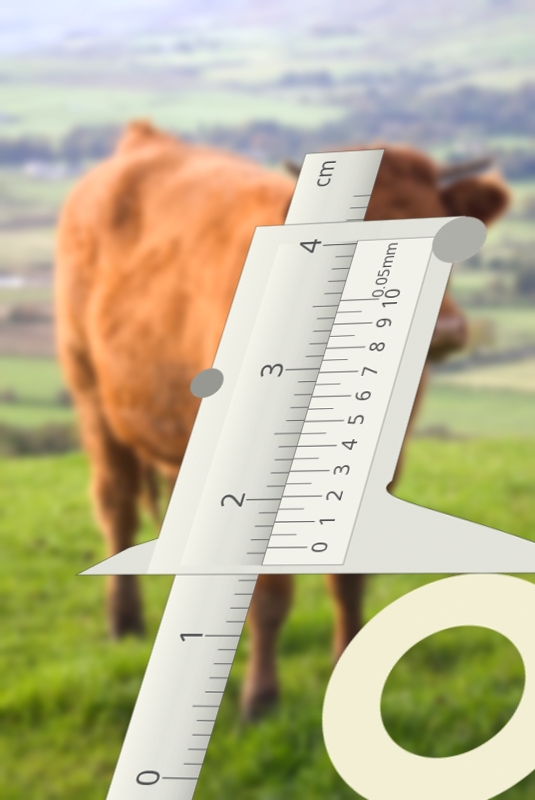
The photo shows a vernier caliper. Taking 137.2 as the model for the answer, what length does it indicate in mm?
16.4
